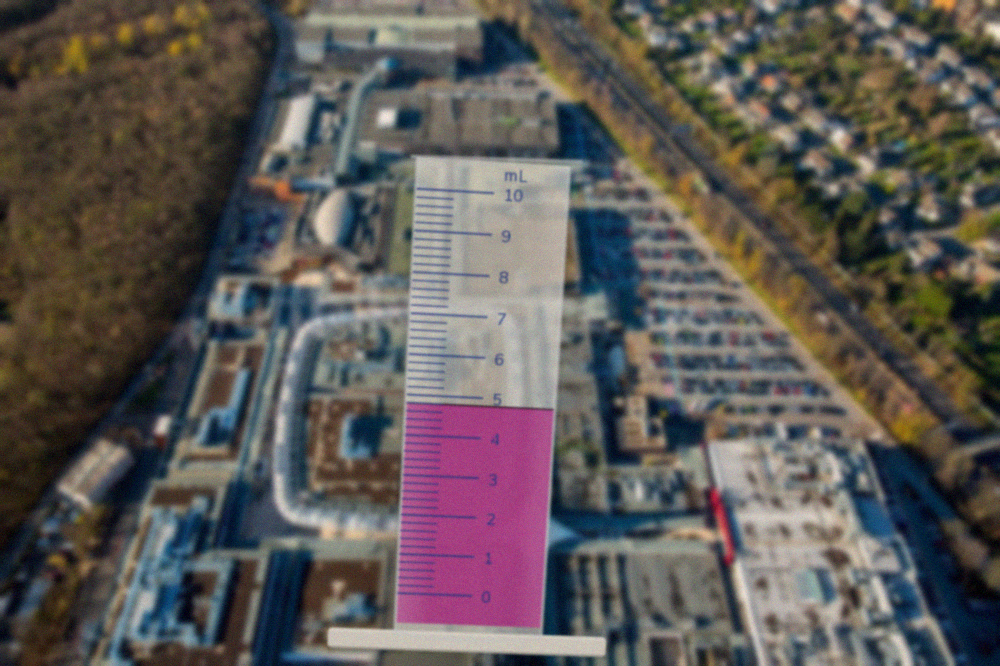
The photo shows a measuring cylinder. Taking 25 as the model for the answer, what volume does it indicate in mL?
4.8
